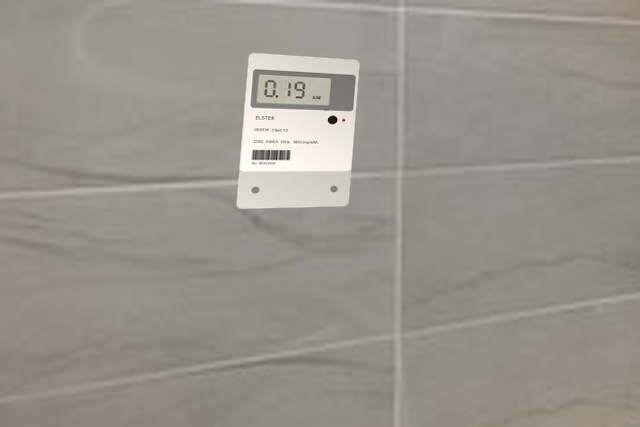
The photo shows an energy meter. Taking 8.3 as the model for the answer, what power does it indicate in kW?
0.19
